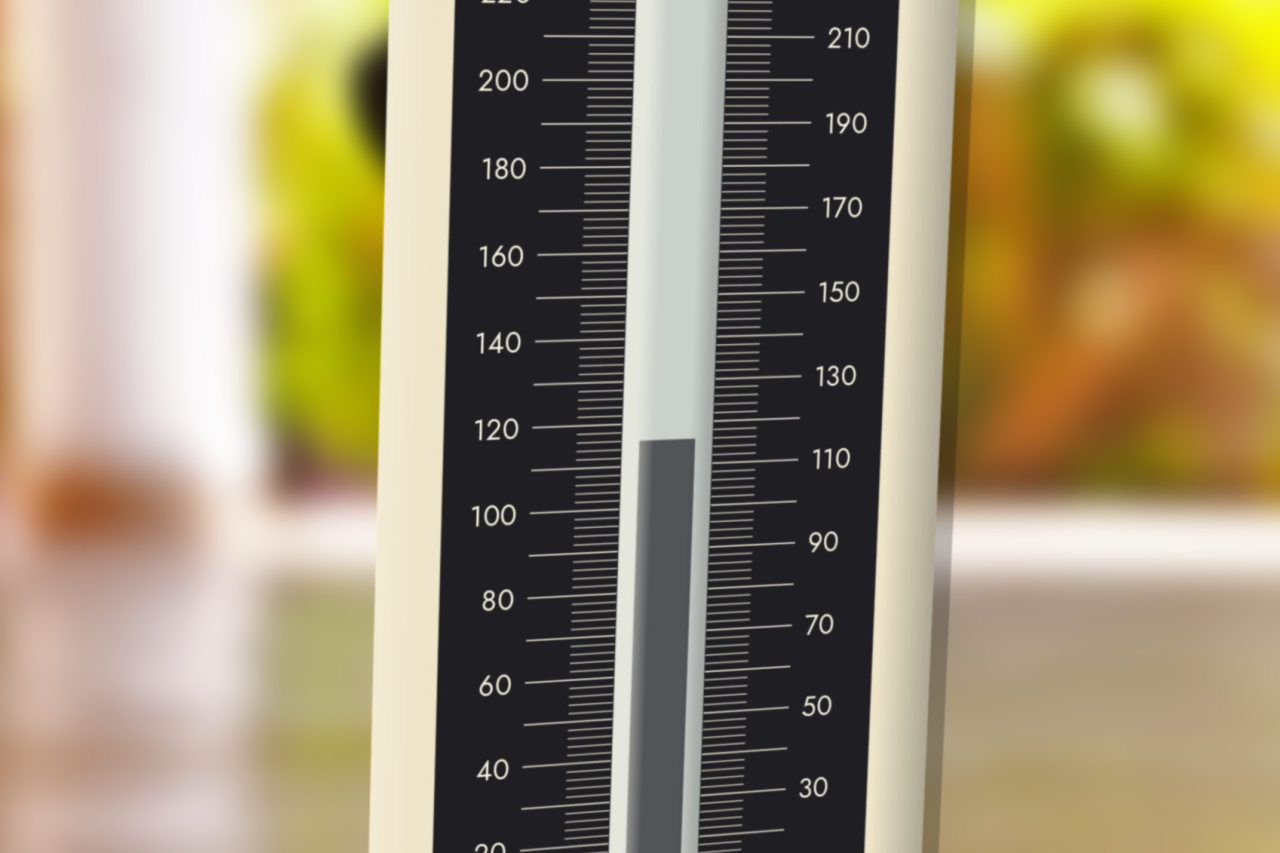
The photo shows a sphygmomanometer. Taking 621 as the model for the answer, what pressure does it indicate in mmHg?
116
